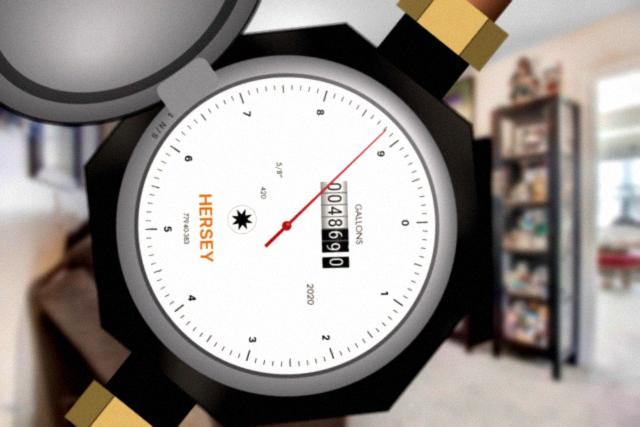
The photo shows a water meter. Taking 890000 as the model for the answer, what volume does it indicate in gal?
48688.8
